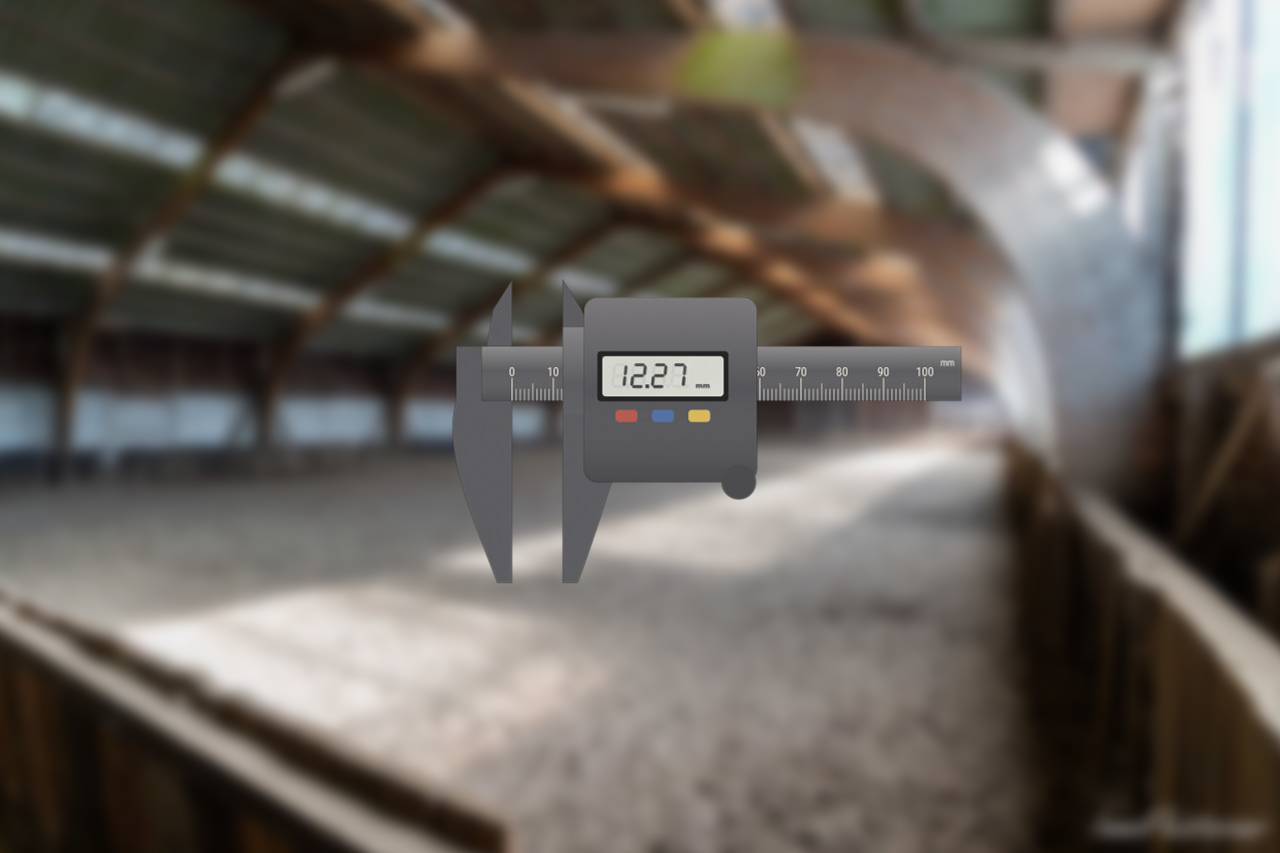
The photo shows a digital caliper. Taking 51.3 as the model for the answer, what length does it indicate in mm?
12.27
